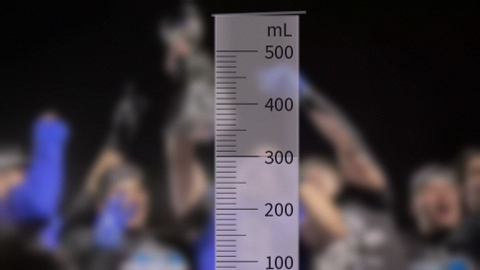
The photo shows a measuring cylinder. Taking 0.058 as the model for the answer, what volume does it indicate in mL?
300
